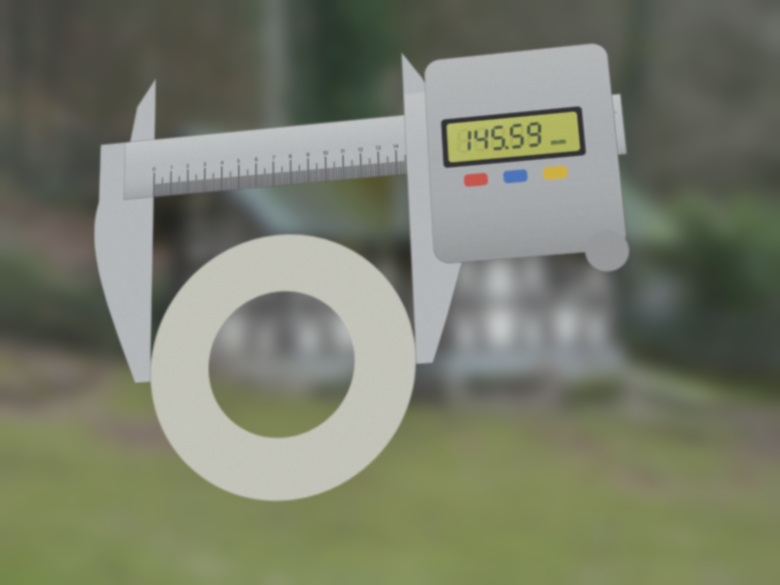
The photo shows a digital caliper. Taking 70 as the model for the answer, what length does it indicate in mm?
145.59
